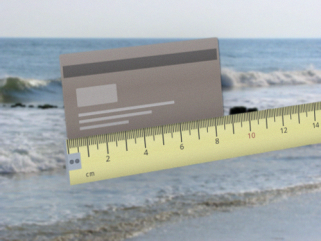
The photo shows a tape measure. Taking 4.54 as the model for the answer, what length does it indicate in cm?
8.5
